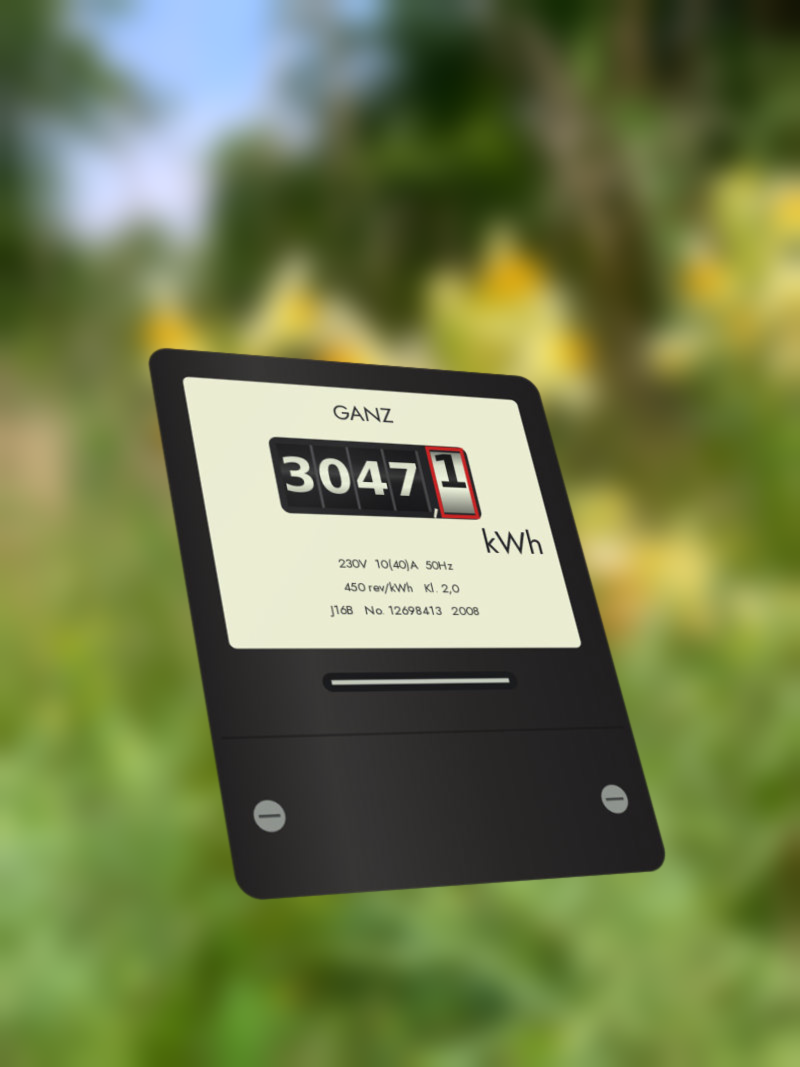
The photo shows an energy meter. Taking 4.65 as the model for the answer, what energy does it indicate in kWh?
3047.1
